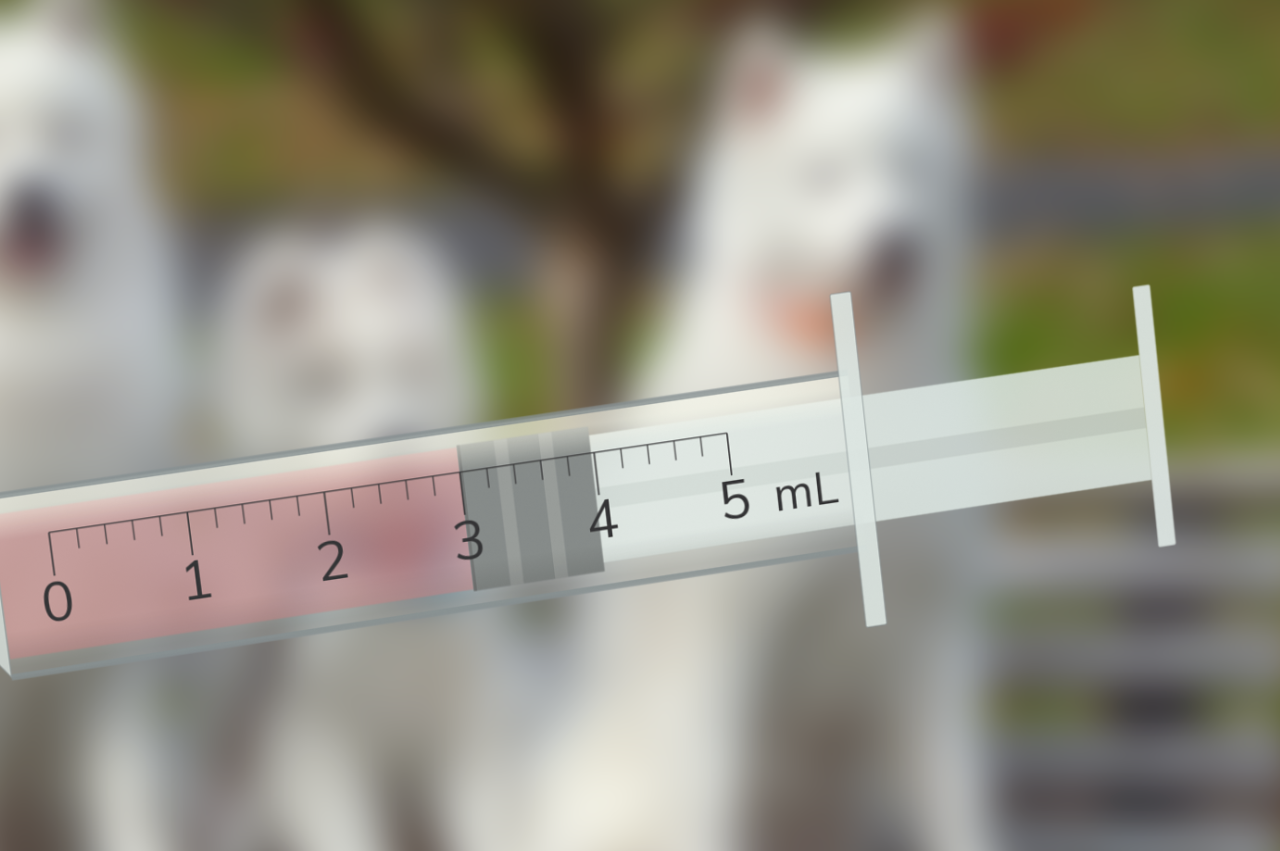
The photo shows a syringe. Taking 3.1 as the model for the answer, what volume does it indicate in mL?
3
